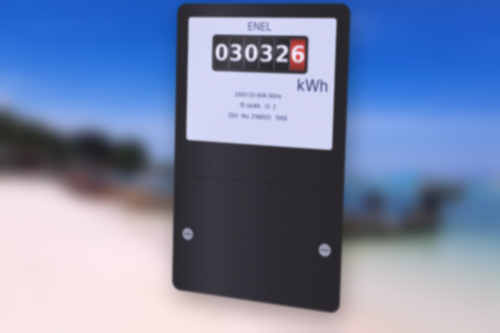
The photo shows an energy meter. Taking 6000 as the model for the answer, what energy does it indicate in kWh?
3032.6
